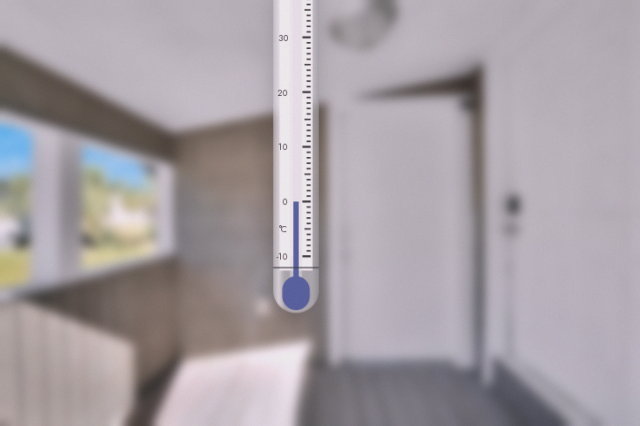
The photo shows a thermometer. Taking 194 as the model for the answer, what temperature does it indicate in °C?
0
